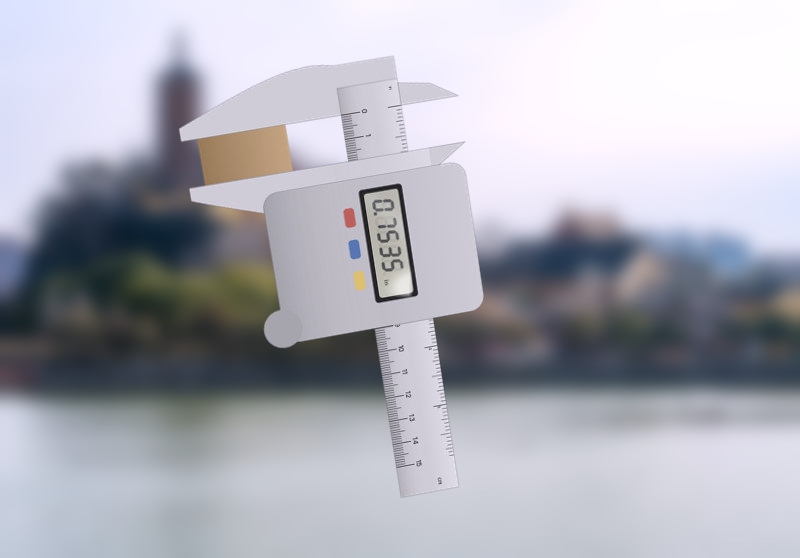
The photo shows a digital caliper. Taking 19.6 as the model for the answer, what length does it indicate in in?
0.7535
